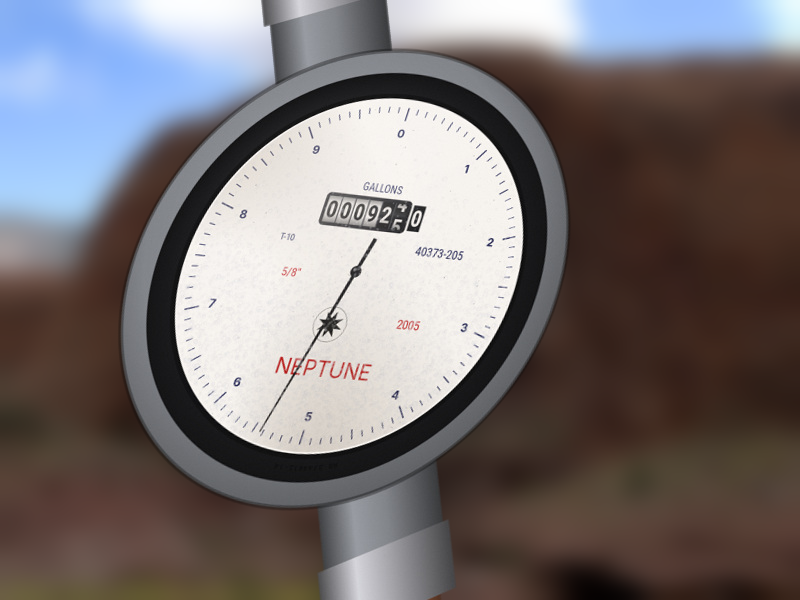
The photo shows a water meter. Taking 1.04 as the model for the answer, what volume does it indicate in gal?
9245.4
